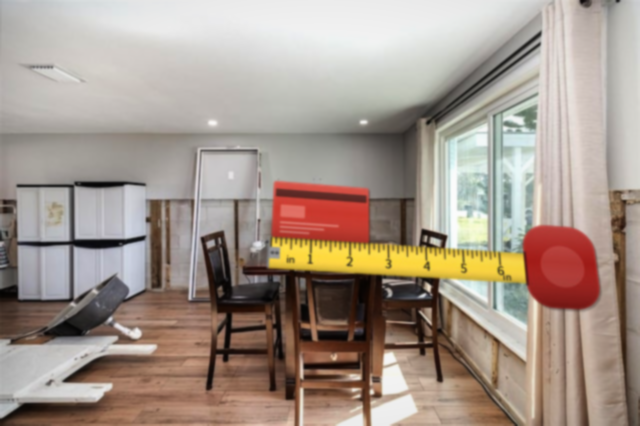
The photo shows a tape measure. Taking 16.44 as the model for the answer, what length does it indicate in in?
2.5
